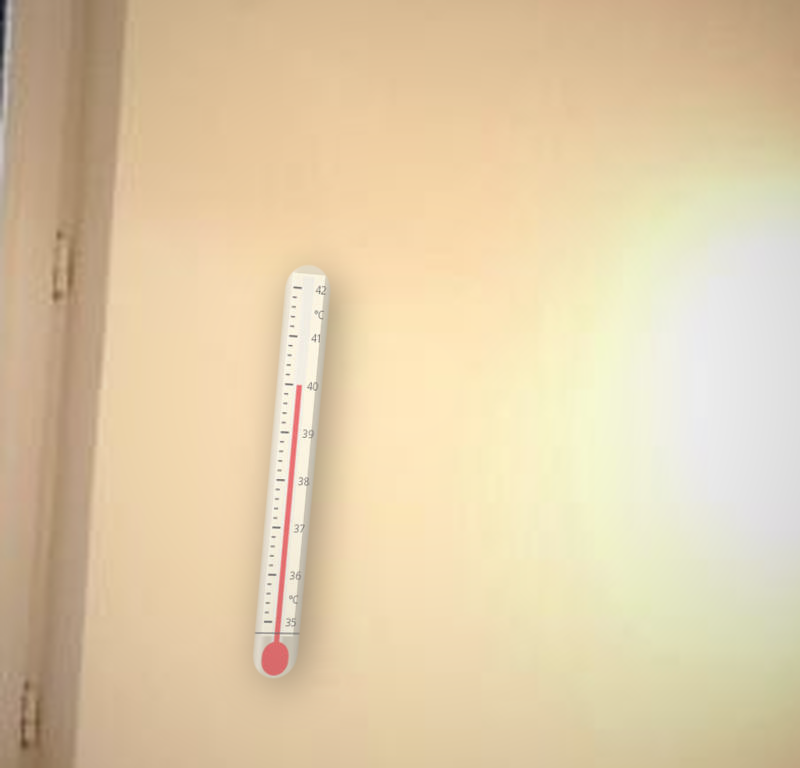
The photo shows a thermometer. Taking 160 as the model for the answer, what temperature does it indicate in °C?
40
